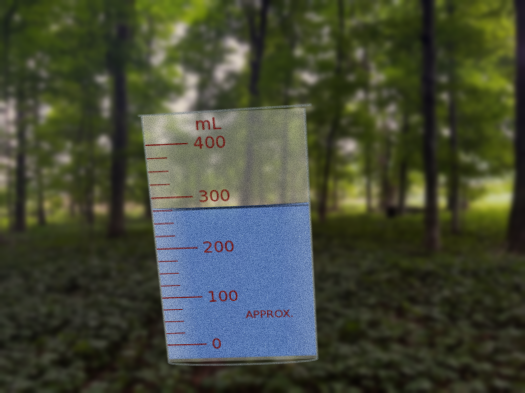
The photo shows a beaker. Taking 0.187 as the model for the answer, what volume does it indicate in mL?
275
